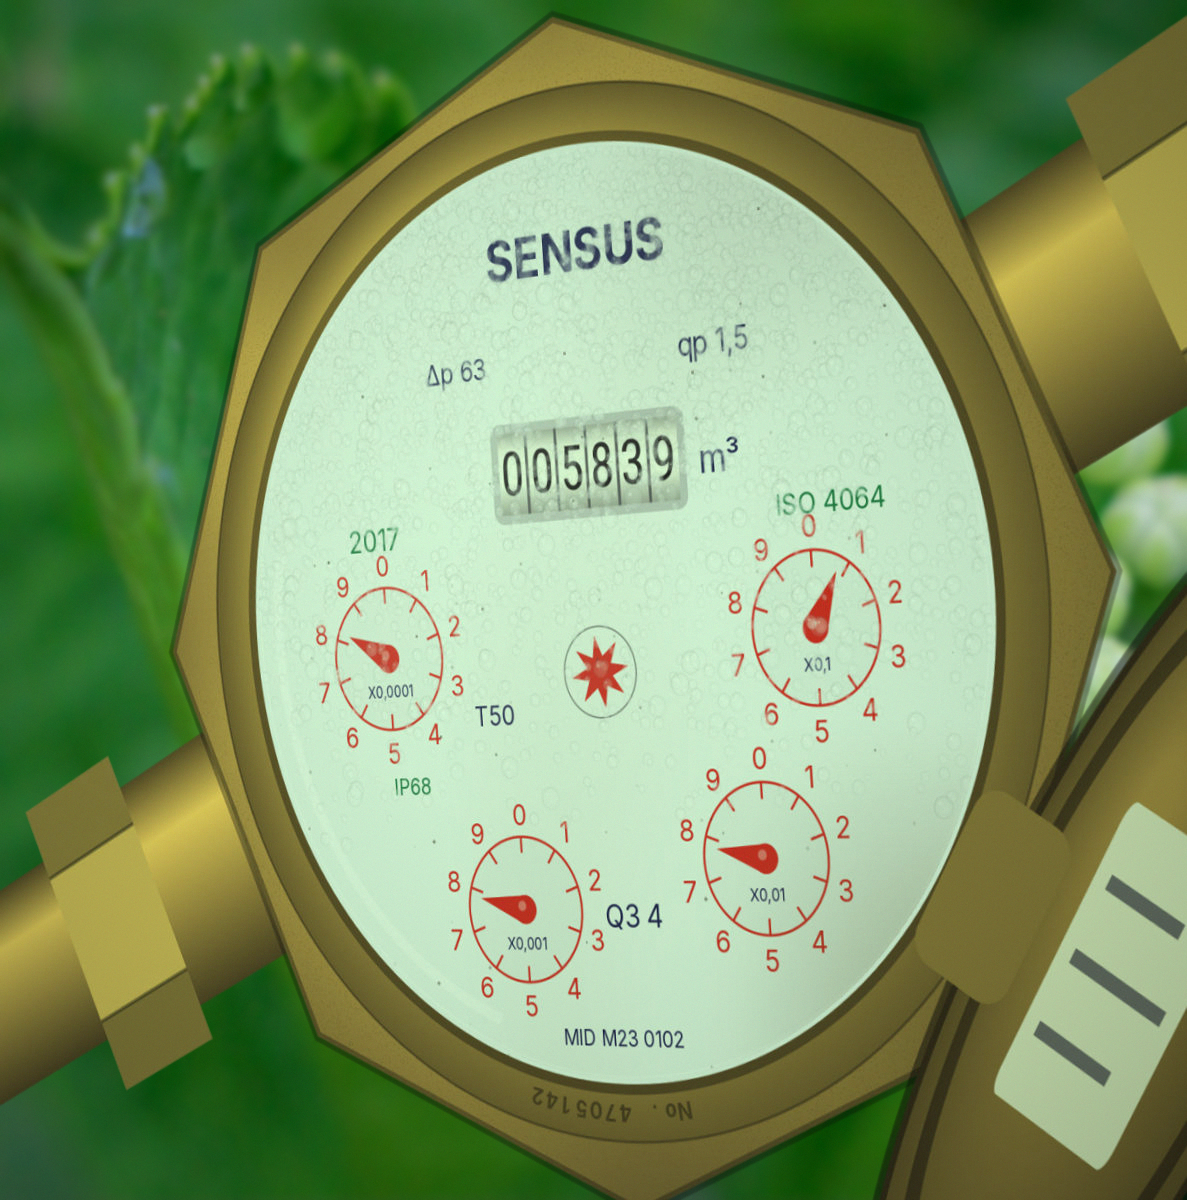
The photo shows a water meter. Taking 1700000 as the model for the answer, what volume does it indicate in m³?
5839.0778
